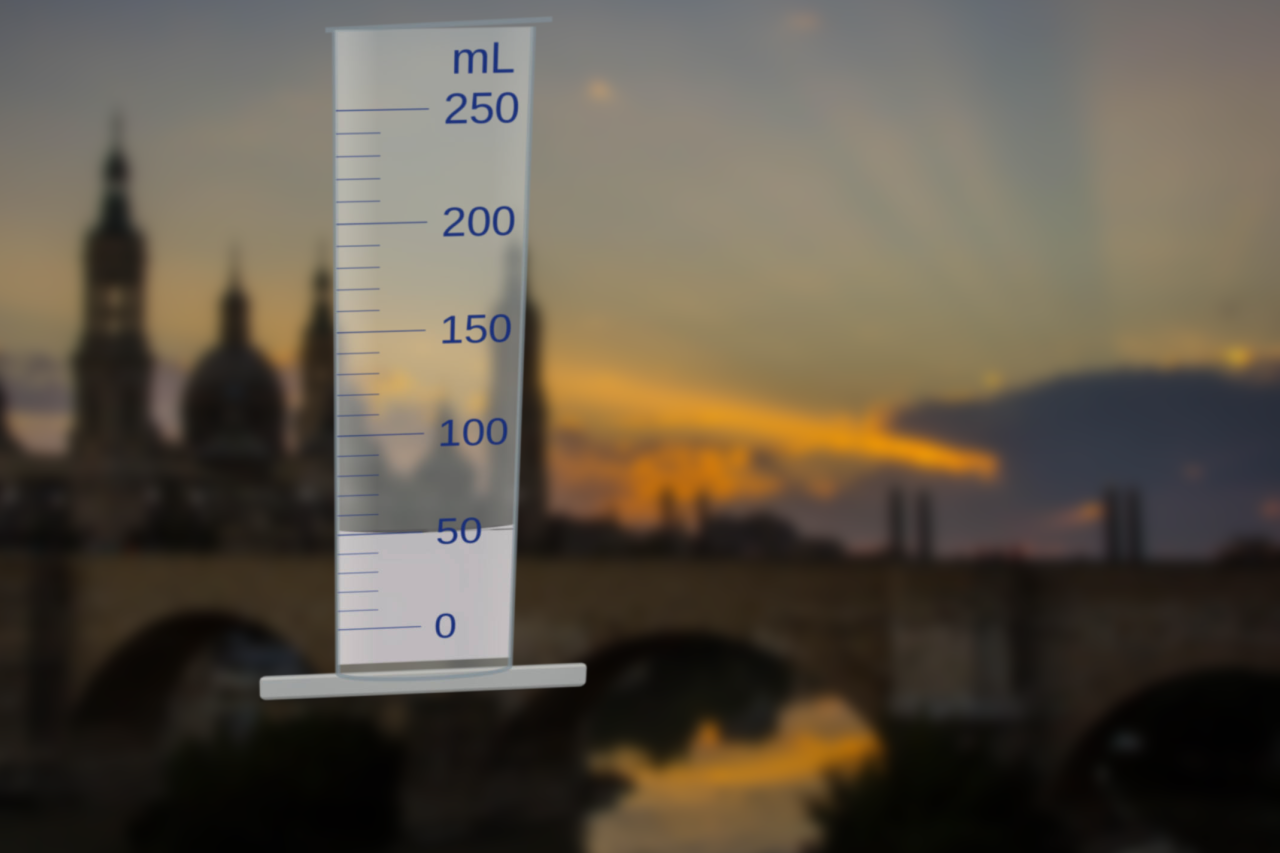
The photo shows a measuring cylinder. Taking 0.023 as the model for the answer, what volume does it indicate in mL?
50
